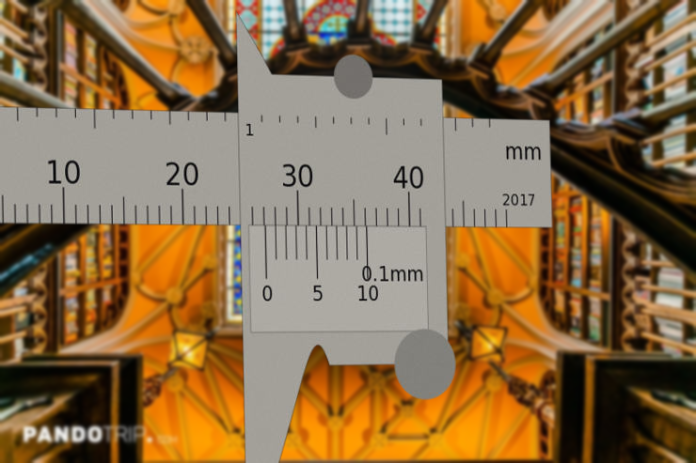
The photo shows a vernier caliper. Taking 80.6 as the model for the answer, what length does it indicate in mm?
27.1
